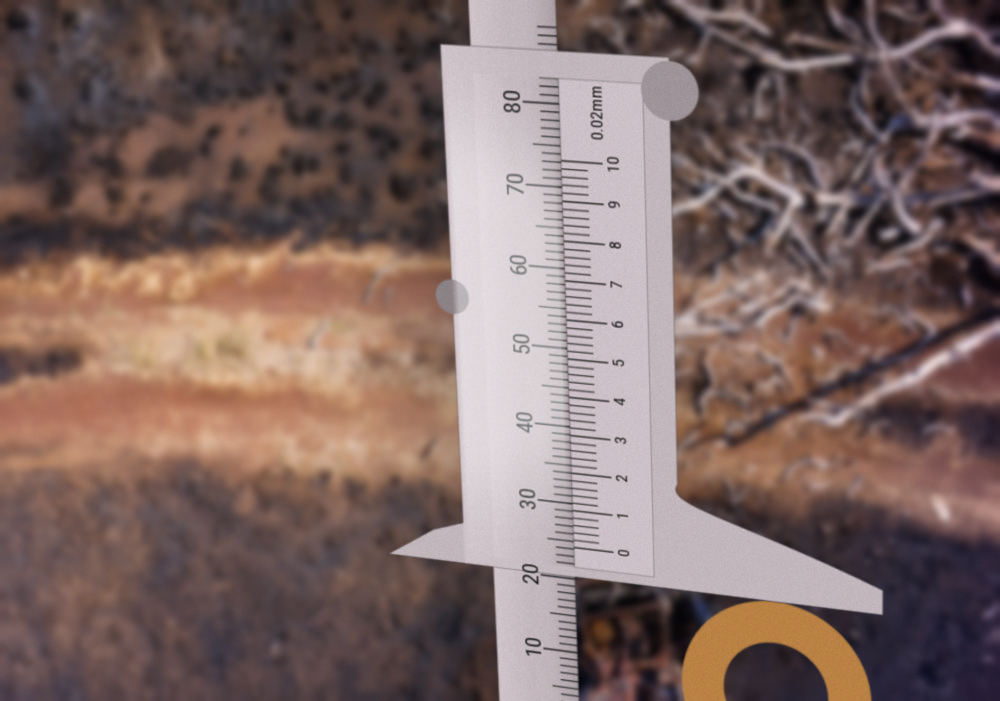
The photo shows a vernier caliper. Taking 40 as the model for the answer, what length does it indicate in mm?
24.2
